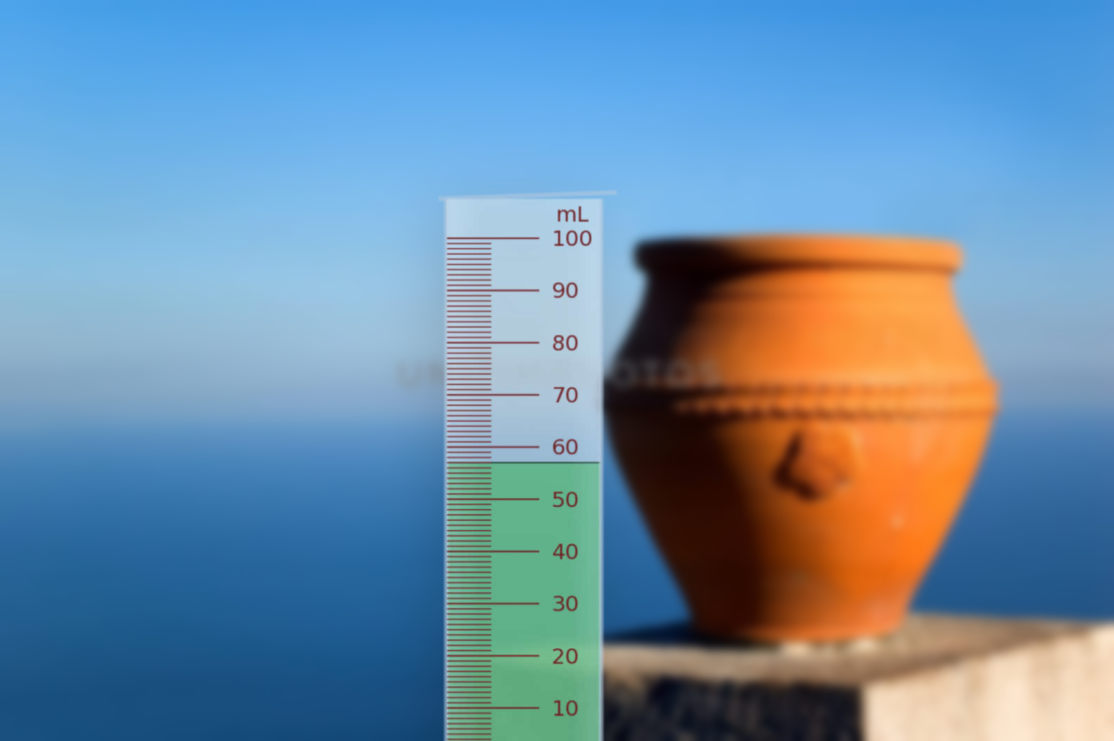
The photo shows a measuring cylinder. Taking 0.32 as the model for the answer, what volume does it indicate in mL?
57
